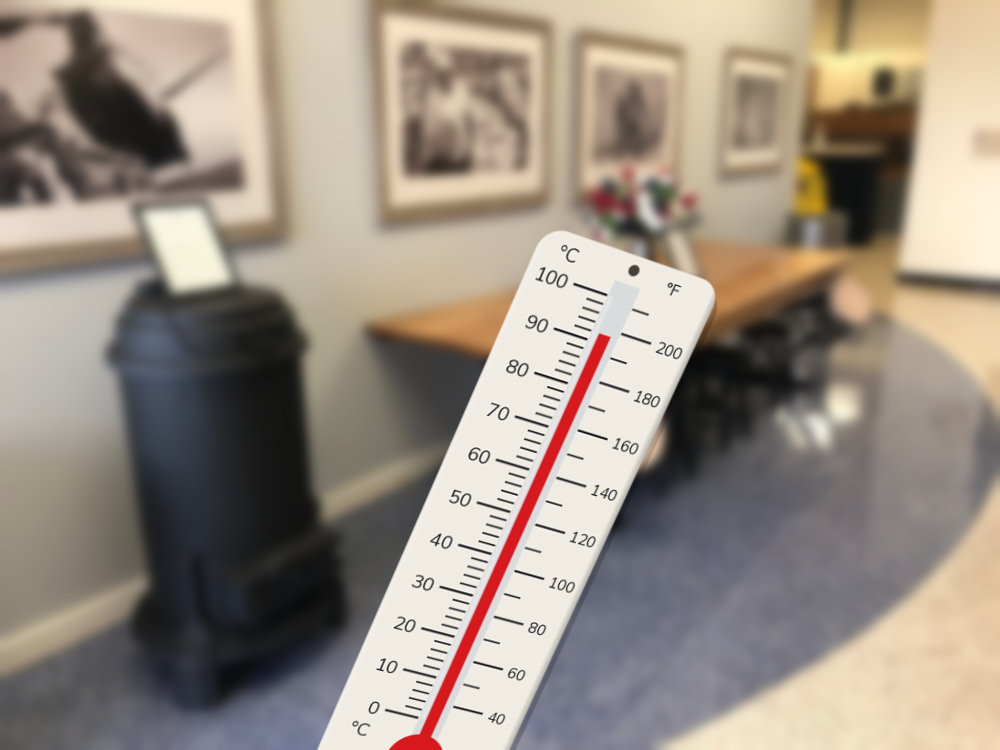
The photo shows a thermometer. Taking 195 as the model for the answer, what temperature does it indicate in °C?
92
